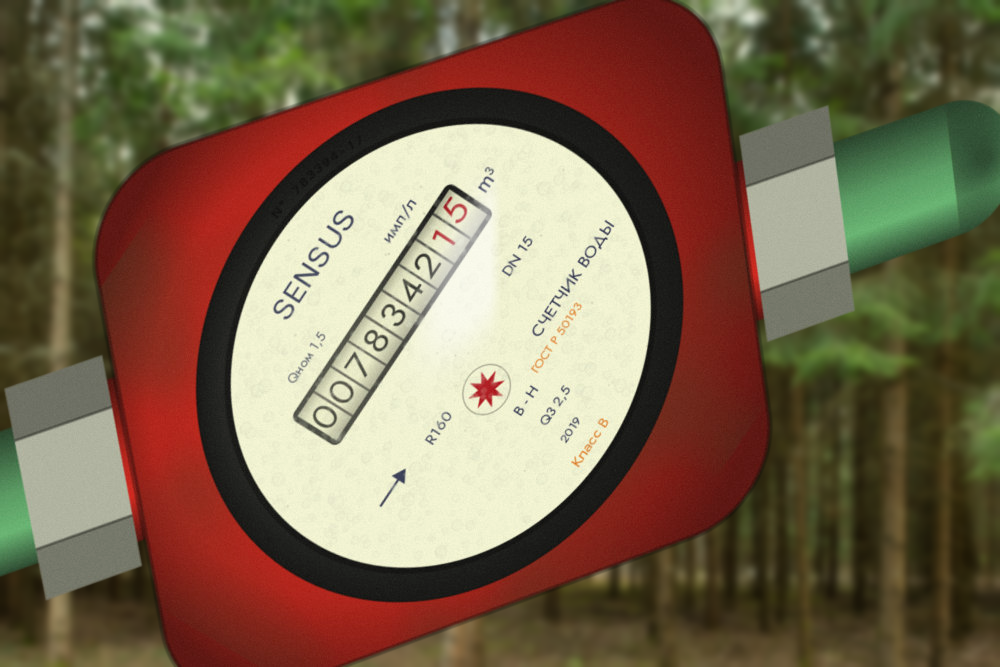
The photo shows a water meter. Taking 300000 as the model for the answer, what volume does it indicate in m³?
78342.15
